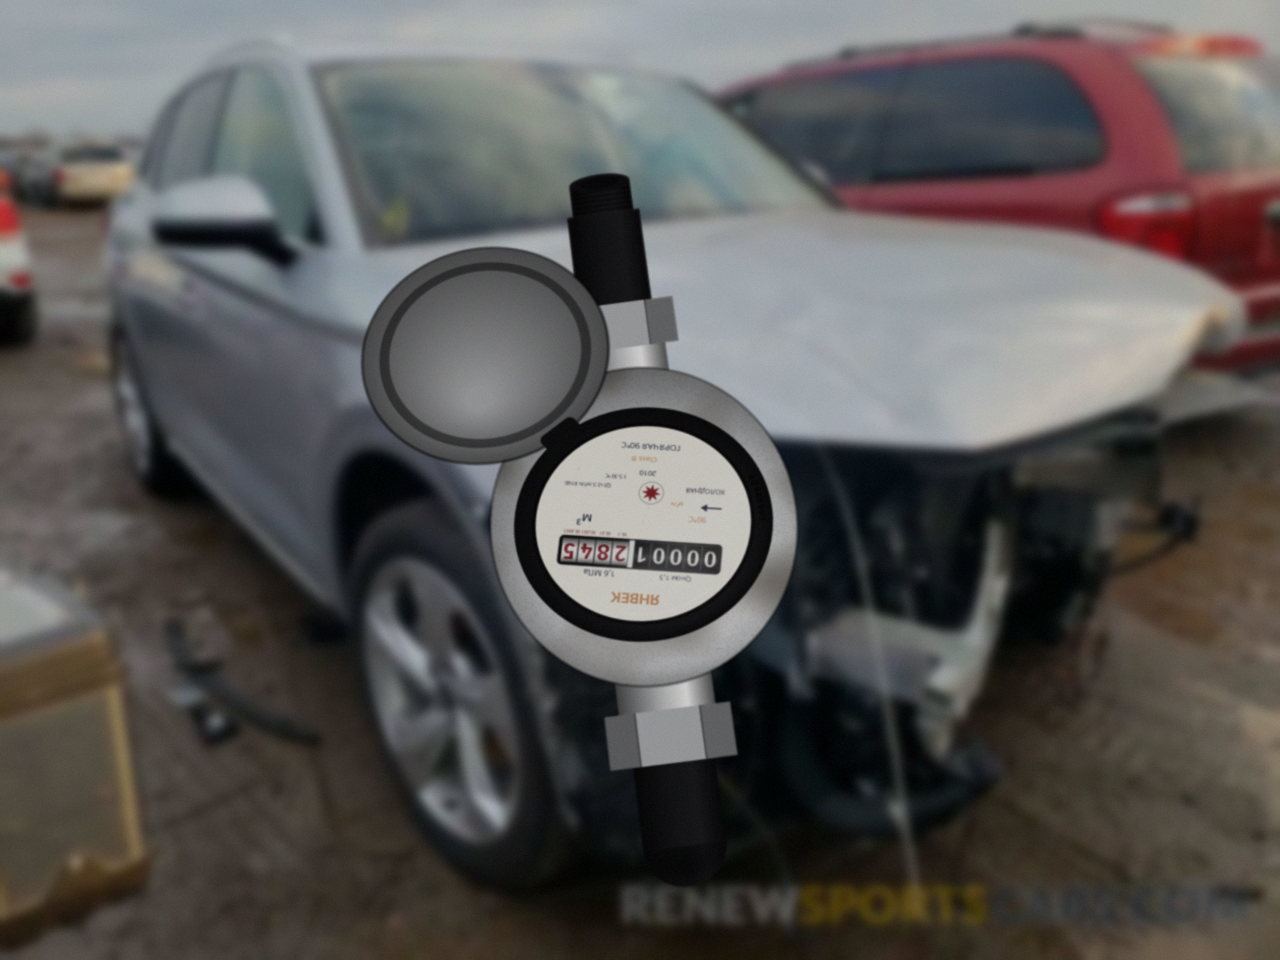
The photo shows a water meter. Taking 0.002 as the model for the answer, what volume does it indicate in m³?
1.2845
